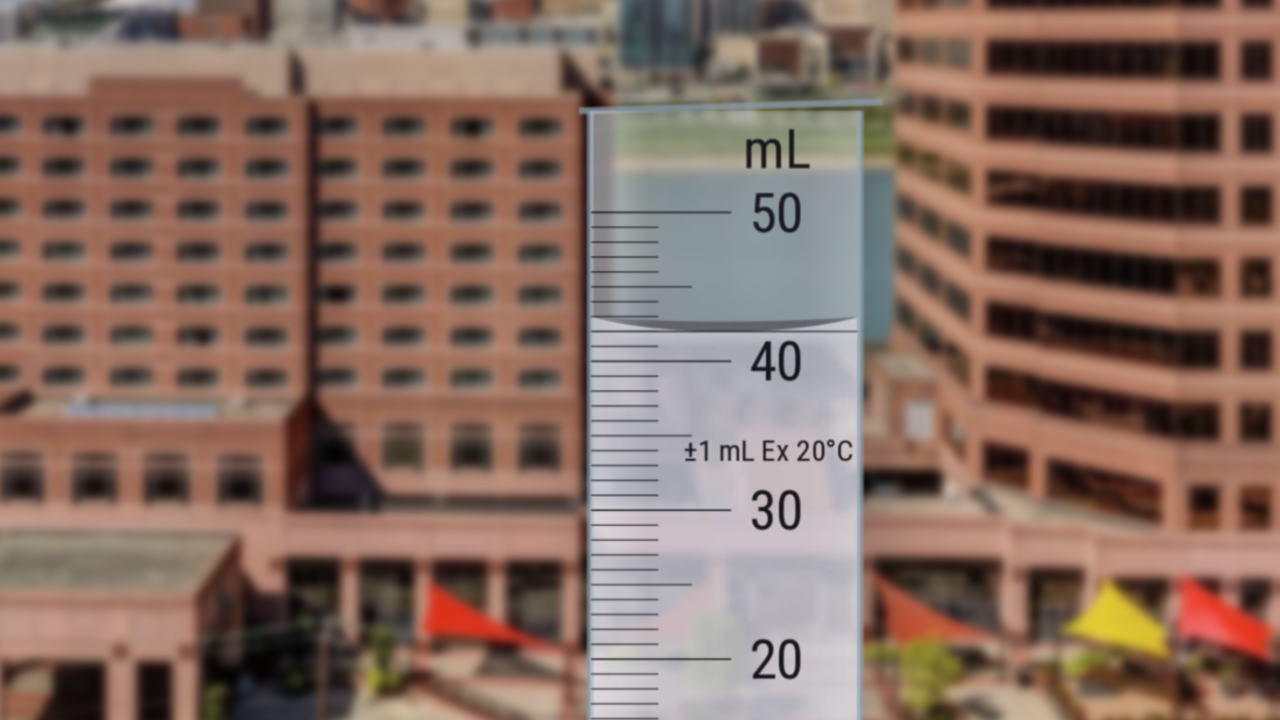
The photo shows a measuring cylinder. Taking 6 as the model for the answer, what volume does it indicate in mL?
42
